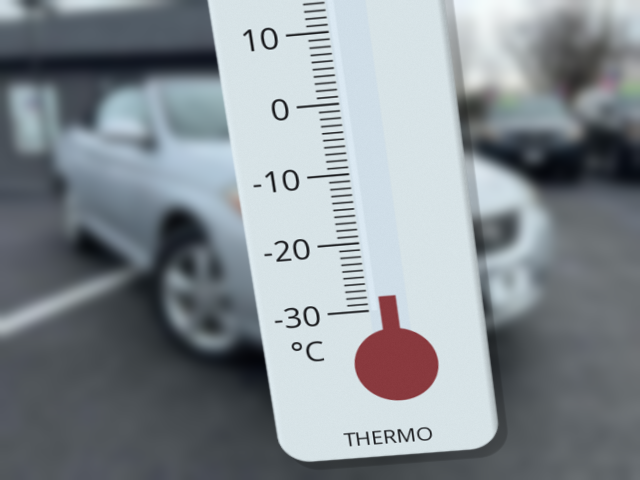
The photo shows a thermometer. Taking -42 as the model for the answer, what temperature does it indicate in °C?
-28
